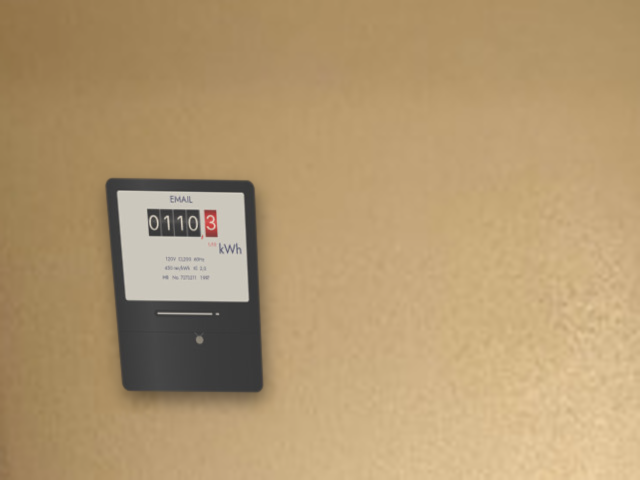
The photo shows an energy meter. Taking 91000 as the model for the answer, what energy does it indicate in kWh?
110.3
